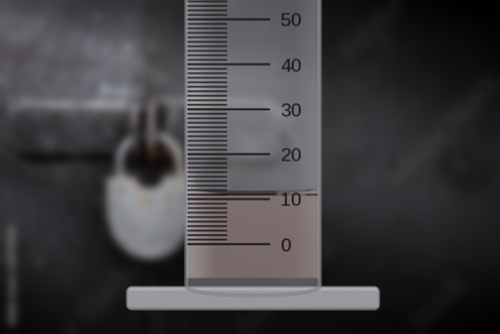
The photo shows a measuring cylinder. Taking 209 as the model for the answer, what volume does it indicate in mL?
11
